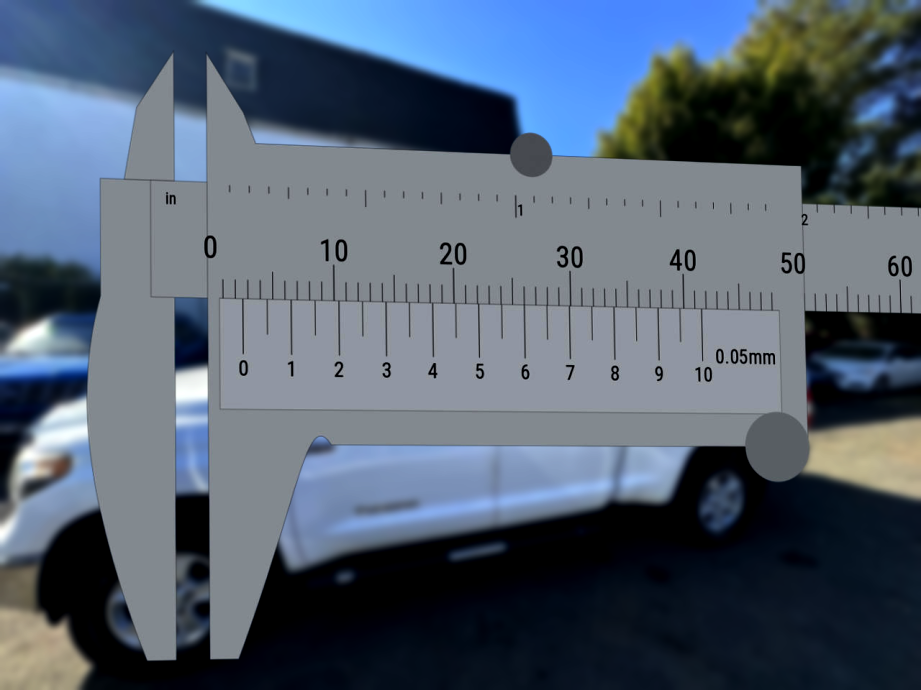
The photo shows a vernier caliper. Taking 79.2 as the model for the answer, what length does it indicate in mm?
2.6
